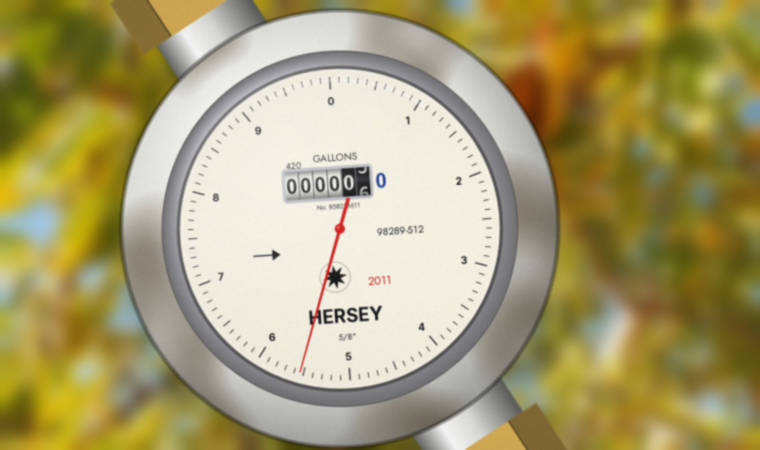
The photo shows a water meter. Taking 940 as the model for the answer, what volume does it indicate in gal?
55.5
